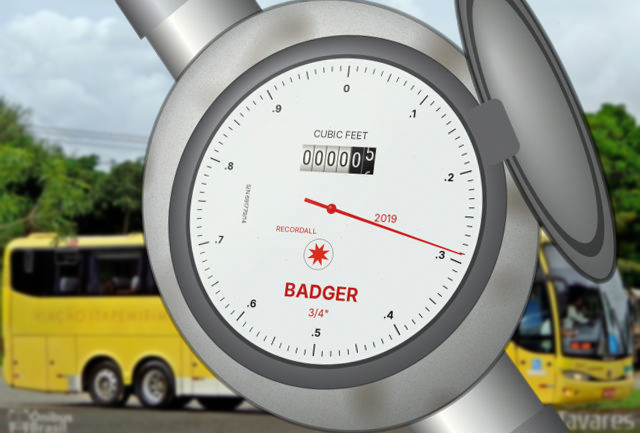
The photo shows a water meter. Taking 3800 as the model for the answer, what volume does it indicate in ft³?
5.29
